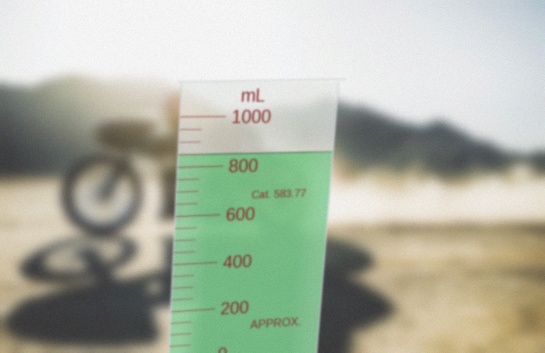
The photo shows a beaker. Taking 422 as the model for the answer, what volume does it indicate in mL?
850
